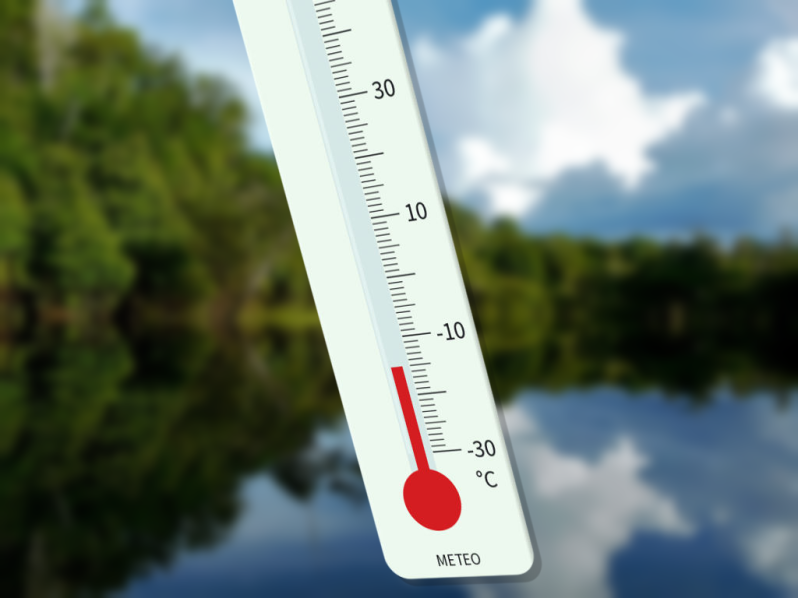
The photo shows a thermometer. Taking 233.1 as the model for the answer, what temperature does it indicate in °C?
-15
